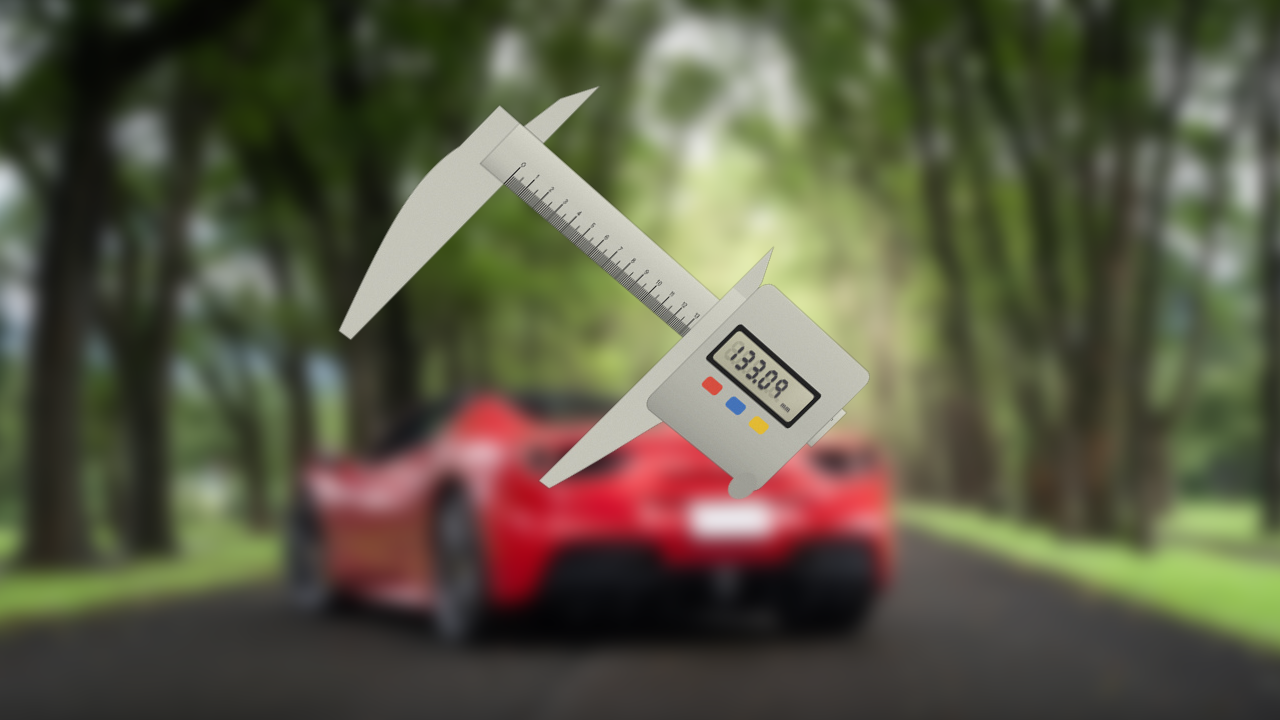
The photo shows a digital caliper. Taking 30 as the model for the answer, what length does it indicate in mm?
133.09
